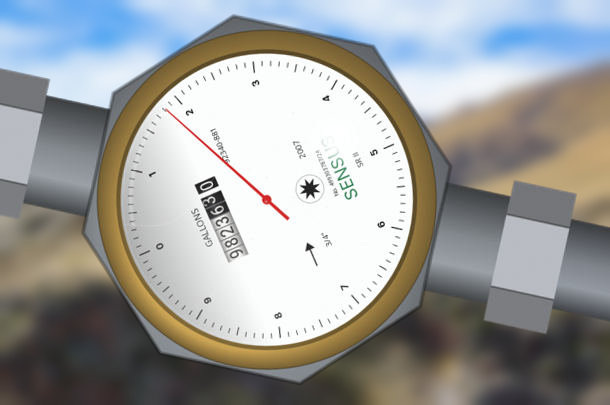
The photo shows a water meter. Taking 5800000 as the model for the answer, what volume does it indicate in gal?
9823631.8
